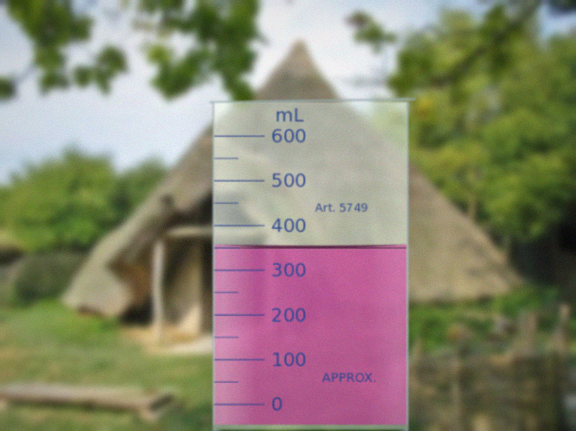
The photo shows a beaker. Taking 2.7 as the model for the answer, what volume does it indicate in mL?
350
